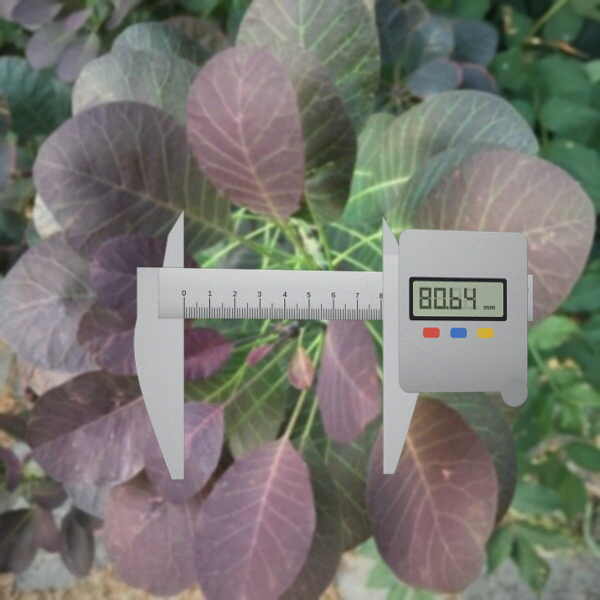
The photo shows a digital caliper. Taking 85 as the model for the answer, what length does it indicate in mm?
80.64
